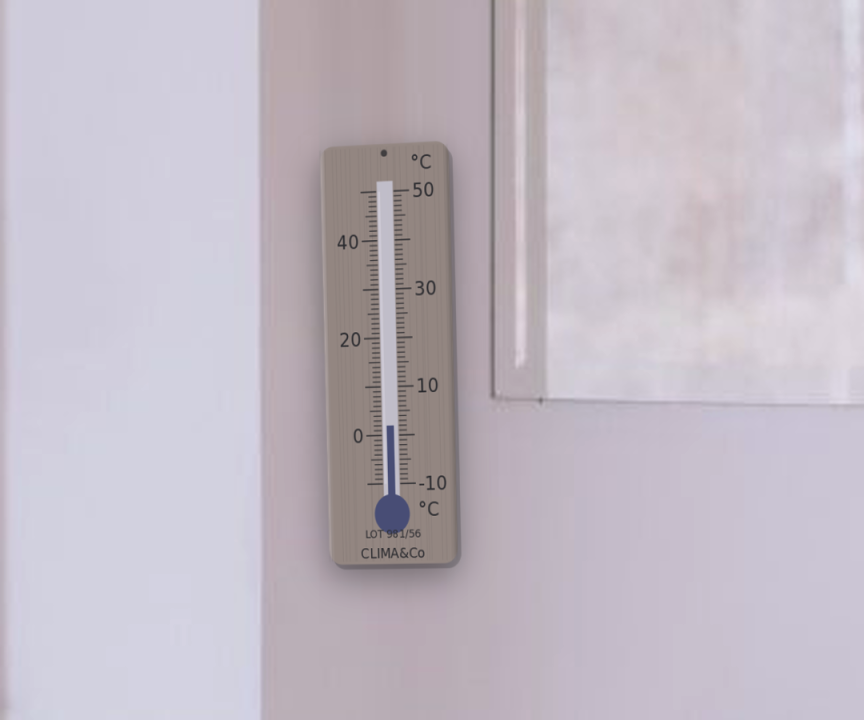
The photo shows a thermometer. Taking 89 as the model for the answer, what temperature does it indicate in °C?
2
